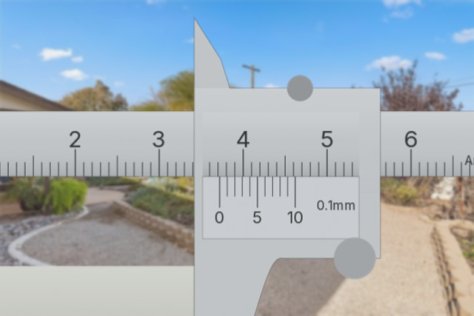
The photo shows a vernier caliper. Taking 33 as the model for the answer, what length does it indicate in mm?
37.2
